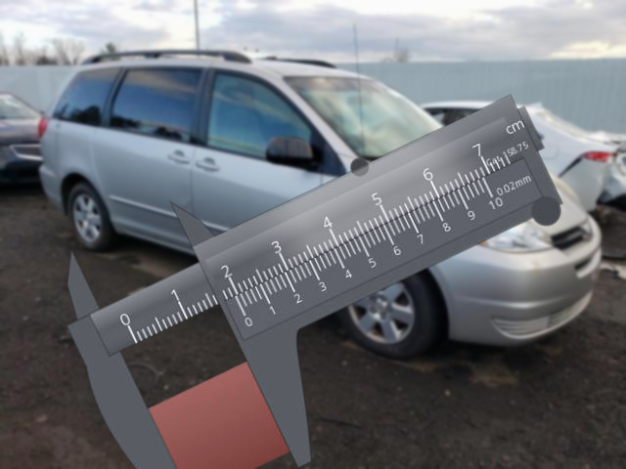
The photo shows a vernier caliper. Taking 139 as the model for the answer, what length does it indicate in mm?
19.6
